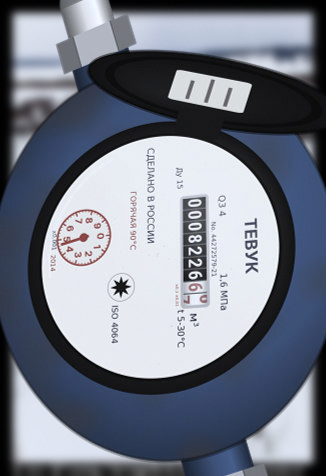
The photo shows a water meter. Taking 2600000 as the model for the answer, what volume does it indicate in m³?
8226.664
